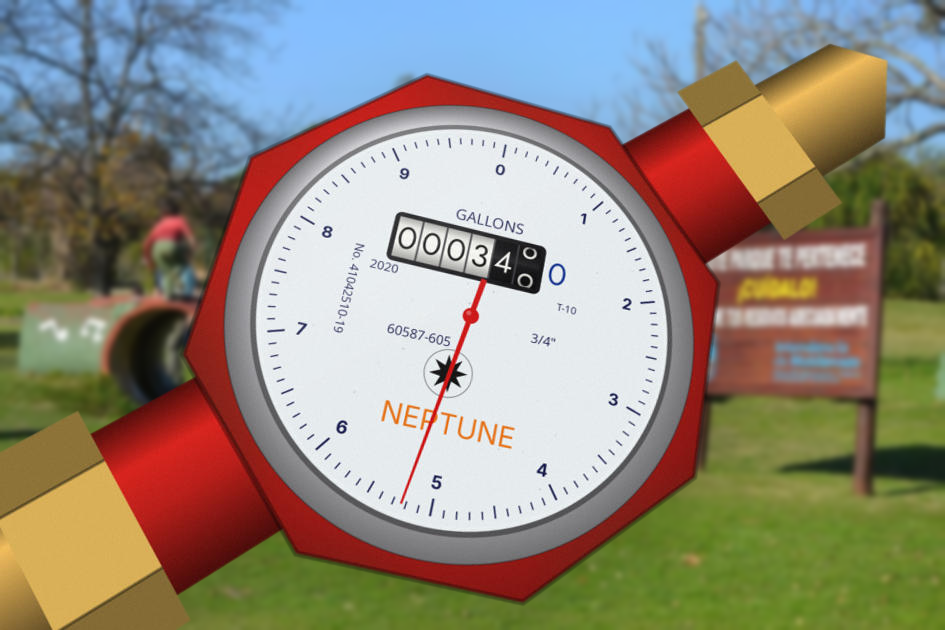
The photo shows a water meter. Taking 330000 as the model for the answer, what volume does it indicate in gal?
3485.2
